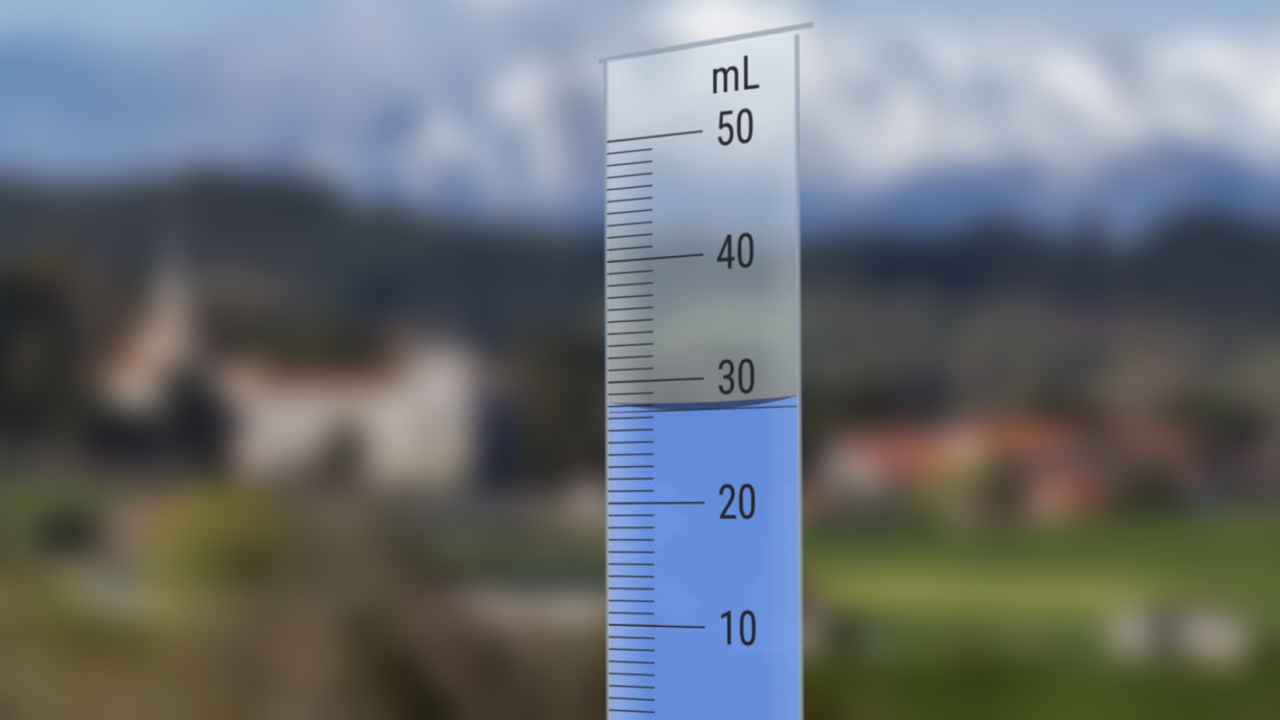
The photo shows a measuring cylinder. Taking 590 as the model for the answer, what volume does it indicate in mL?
27.5
